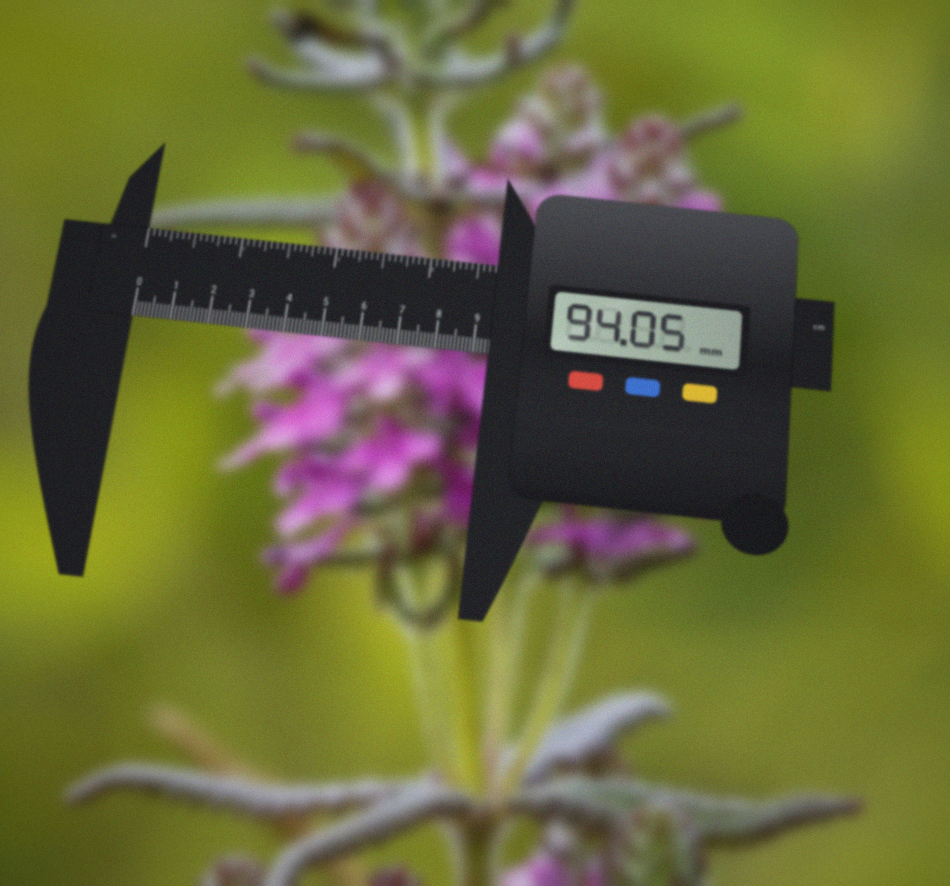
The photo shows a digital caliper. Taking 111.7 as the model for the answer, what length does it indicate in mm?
94.05
